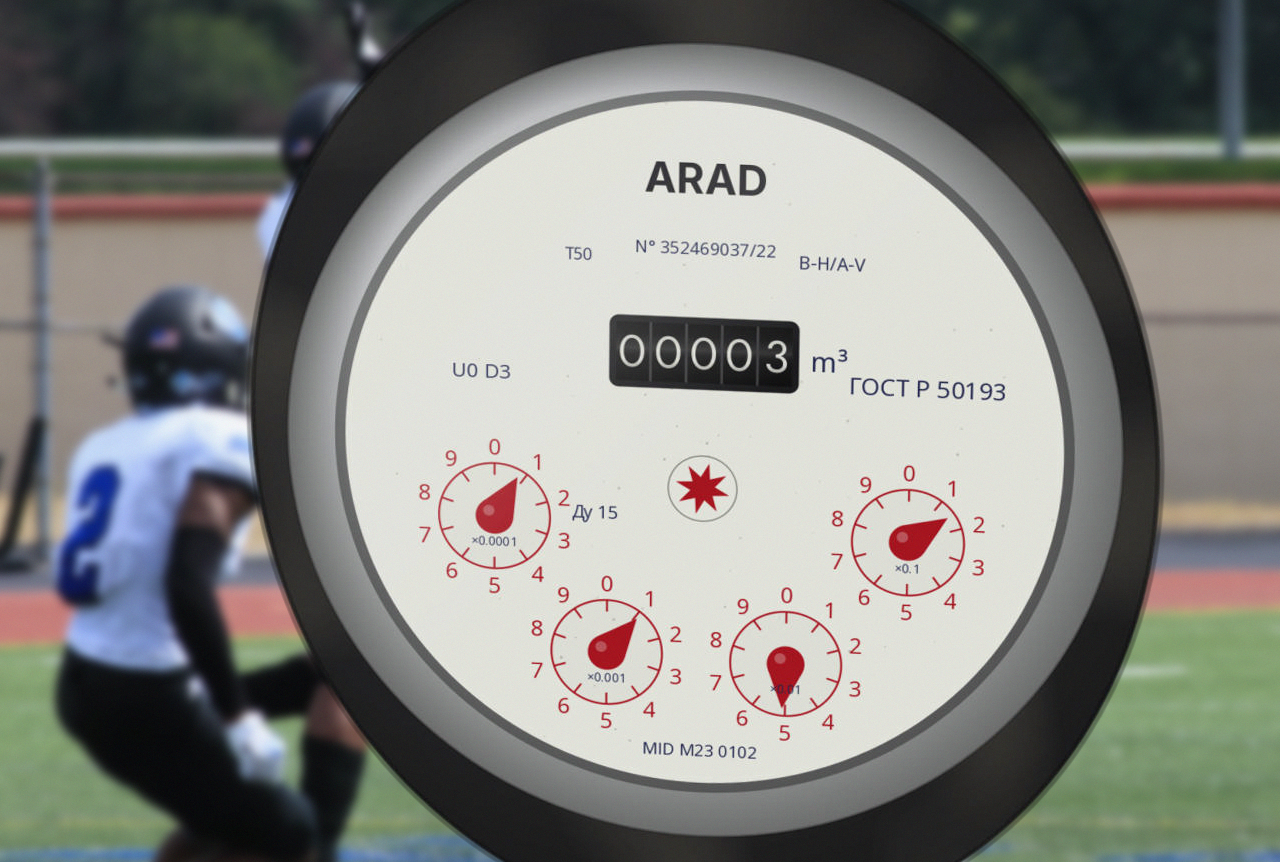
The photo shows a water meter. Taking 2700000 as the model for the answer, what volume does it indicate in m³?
3.1510
